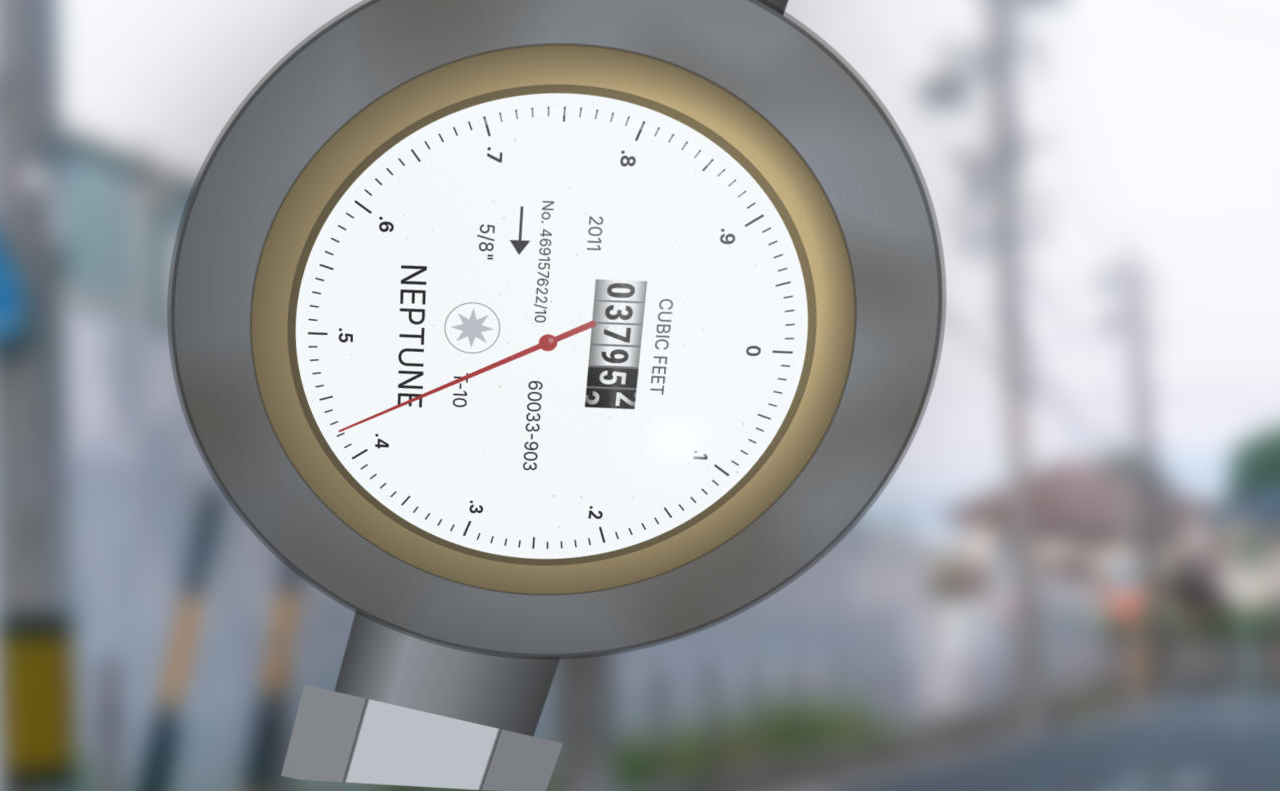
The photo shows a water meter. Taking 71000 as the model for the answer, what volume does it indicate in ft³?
37952.42
